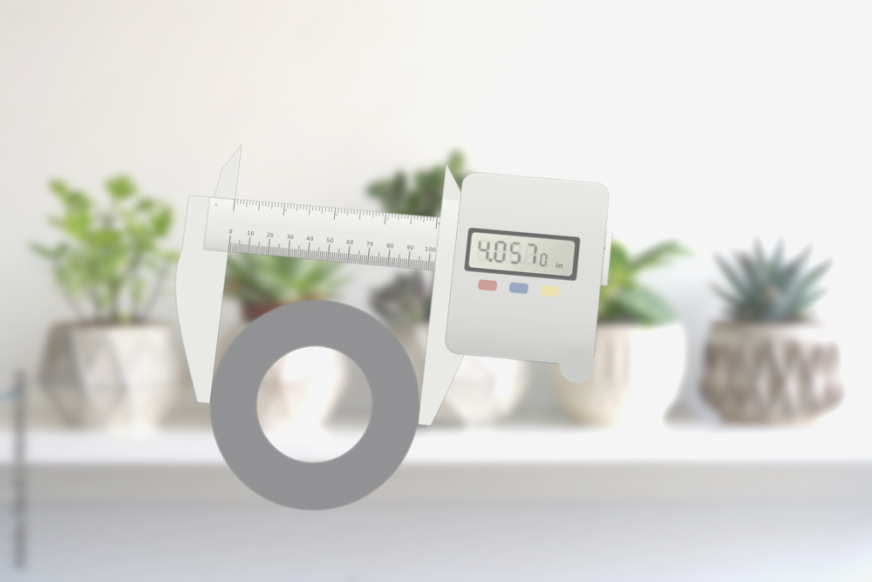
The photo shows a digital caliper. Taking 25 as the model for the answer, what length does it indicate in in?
4.0570
